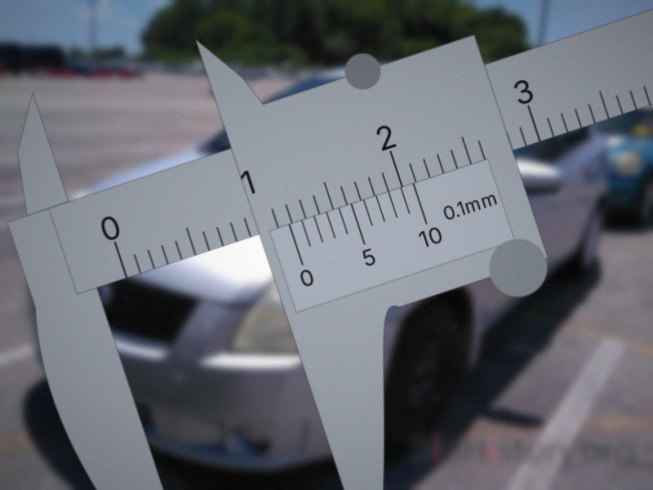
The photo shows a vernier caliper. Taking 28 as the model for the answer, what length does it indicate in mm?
11.8
